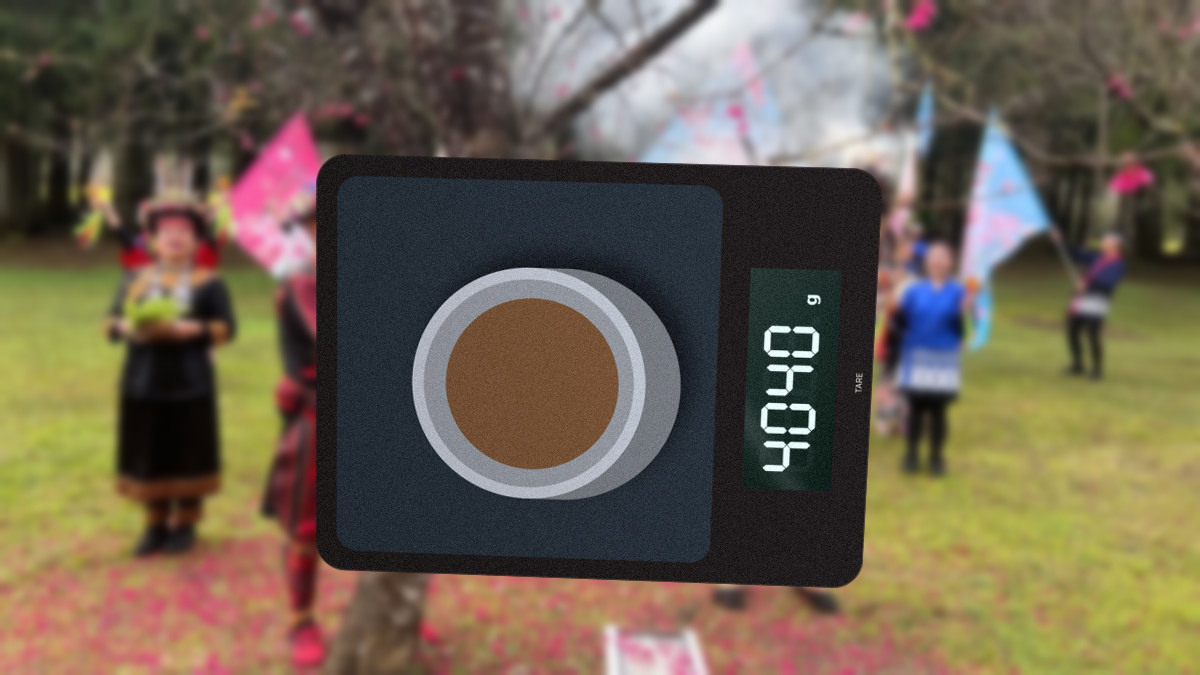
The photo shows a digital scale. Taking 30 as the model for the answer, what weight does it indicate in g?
4040
